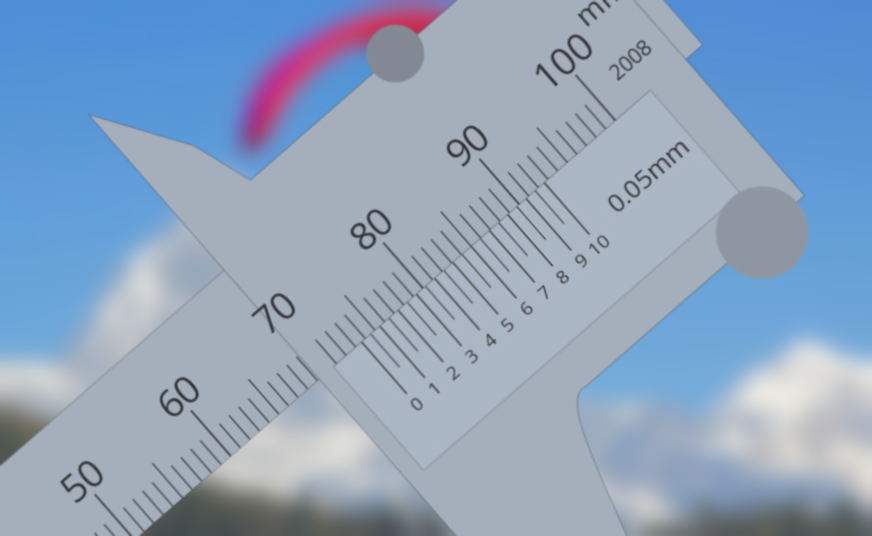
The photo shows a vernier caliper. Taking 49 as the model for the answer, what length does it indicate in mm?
73.6
